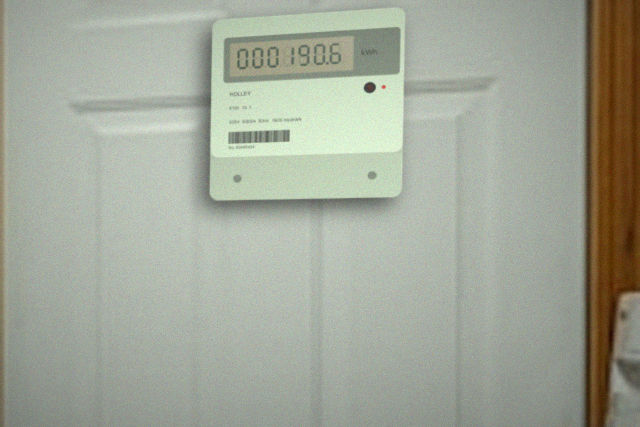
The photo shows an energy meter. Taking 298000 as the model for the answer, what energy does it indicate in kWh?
190.6
